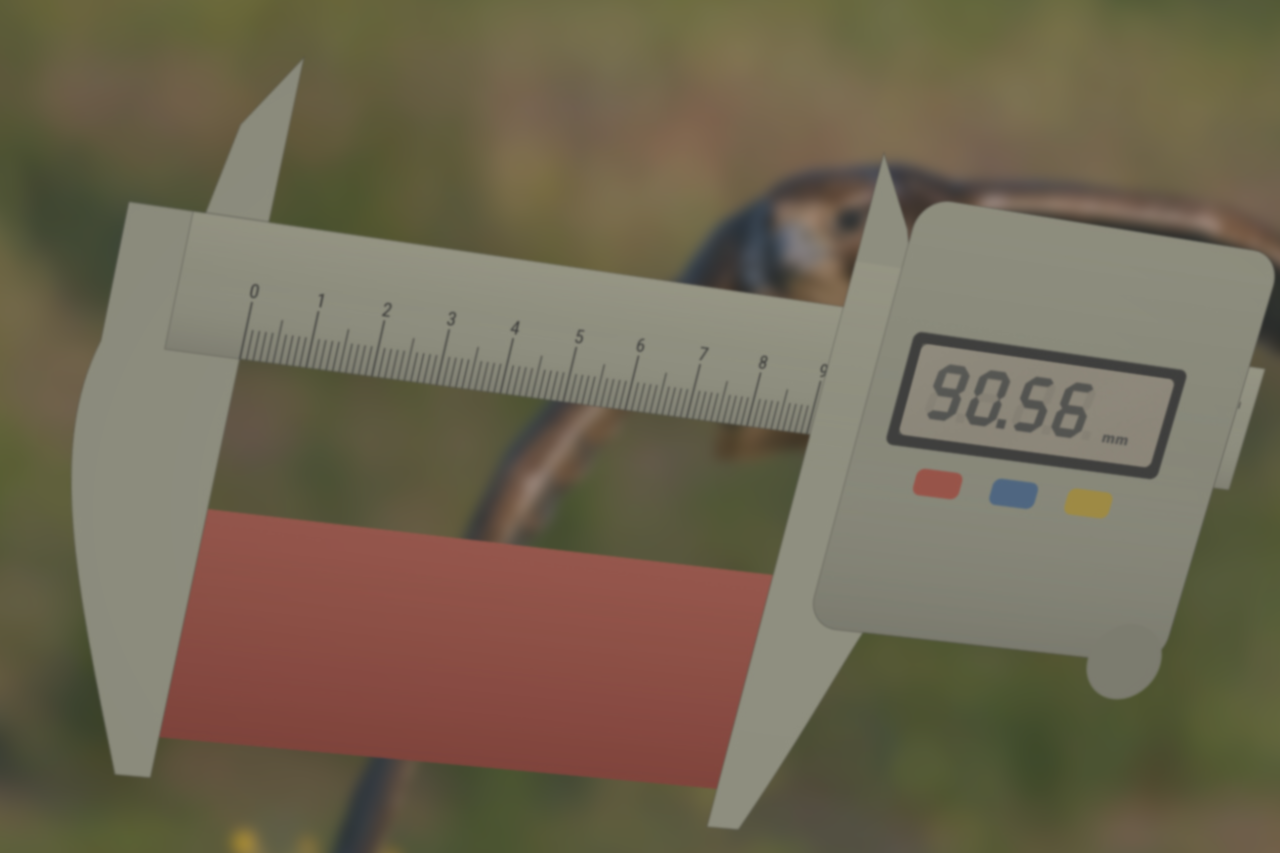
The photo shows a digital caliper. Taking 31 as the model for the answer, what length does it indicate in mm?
90.56
